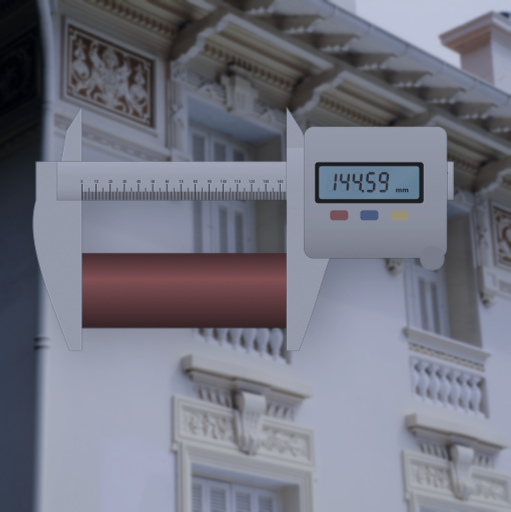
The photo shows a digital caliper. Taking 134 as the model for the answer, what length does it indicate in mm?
144.59
